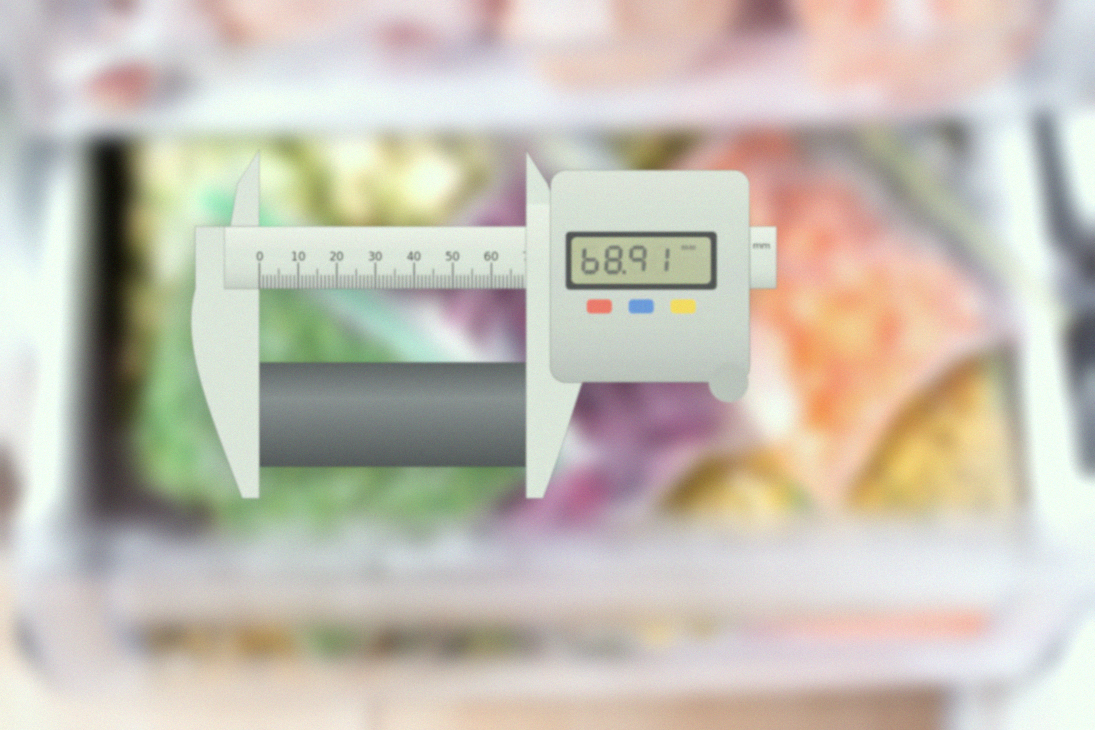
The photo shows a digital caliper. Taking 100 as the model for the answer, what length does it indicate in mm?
68.91
